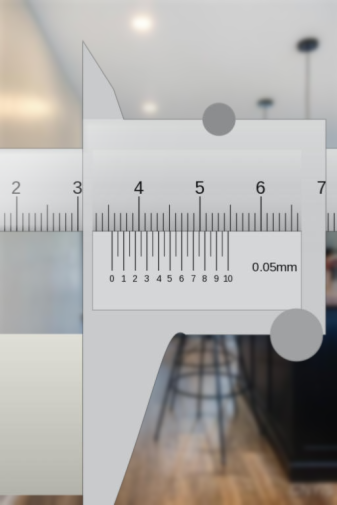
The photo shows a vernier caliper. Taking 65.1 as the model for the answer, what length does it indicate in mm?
35.6
